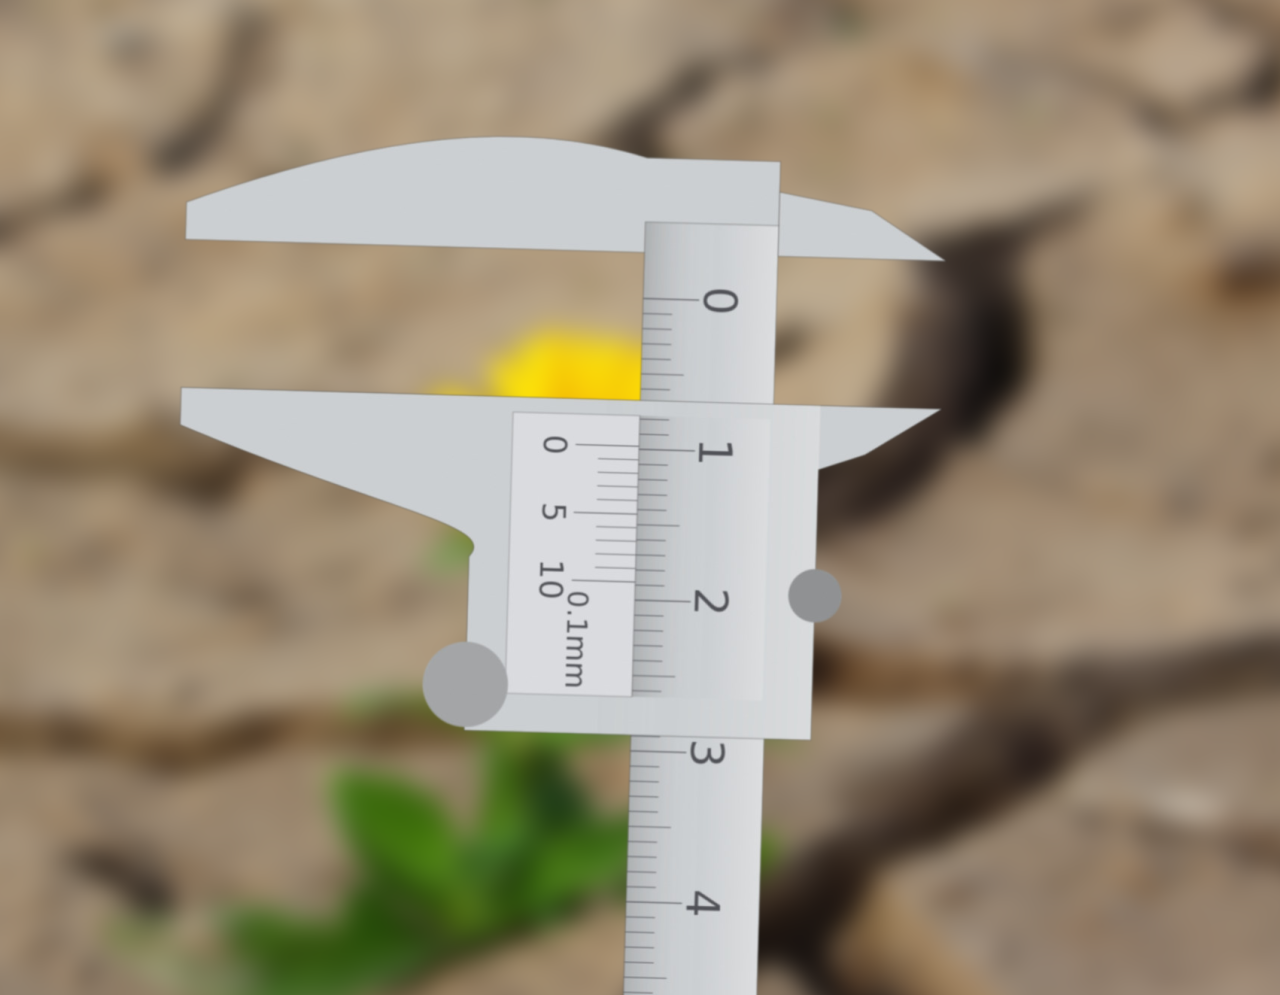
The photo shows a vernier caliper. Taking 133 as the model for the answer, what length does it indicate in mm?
9.8
